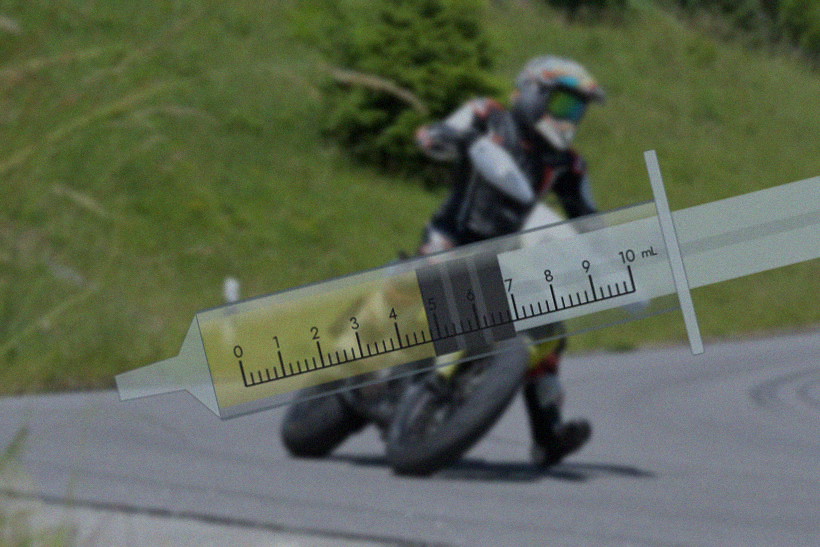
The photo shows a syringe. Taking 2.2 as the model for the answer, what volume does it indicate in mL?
4.8
